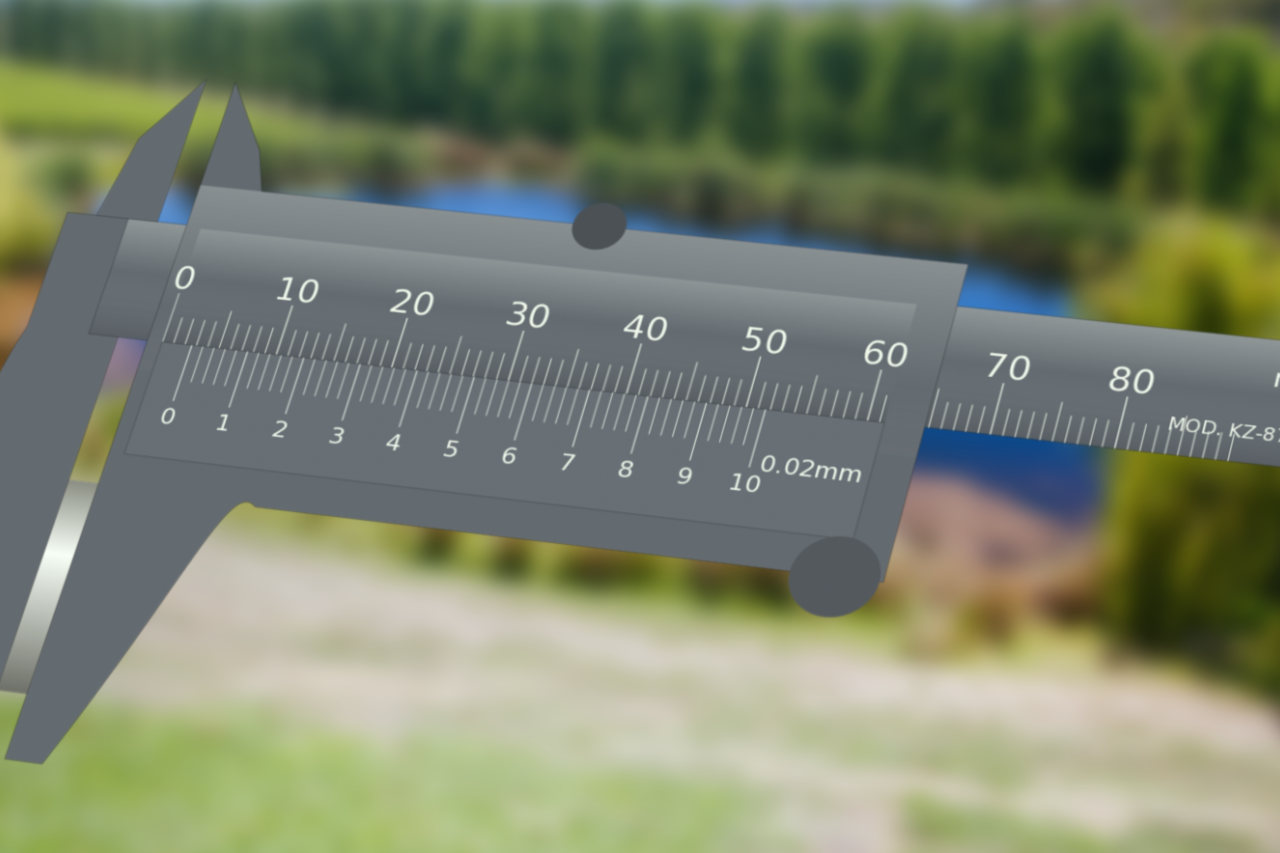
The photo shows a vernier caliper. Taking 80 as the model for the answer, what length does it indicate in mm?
2.6
